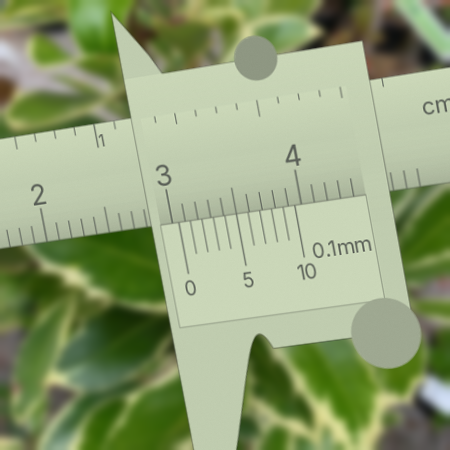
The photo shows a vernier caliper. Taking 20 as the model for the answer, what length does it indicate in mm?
30.5
